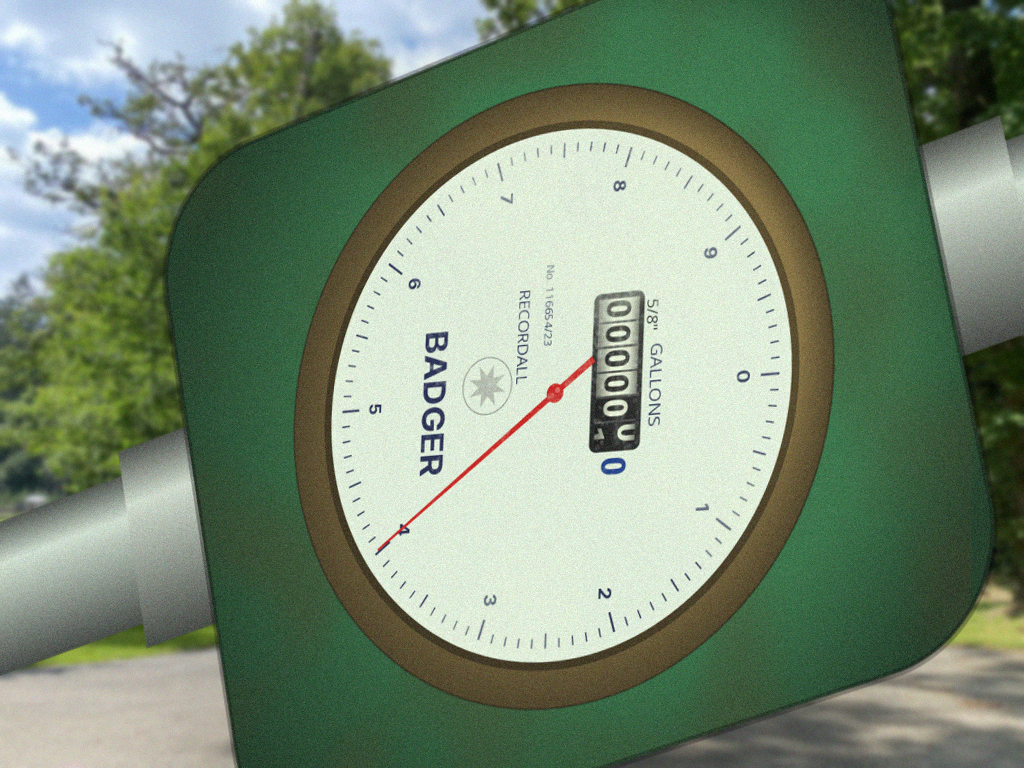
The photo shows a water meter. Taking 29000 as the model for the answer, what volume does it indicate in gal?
4.0
